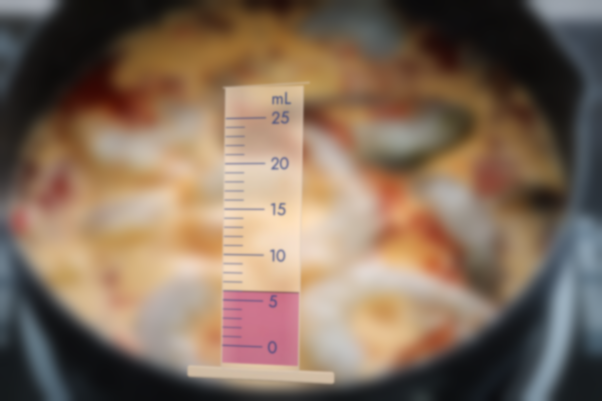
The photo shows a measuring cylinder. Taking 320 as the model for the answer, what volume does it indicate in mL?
6
